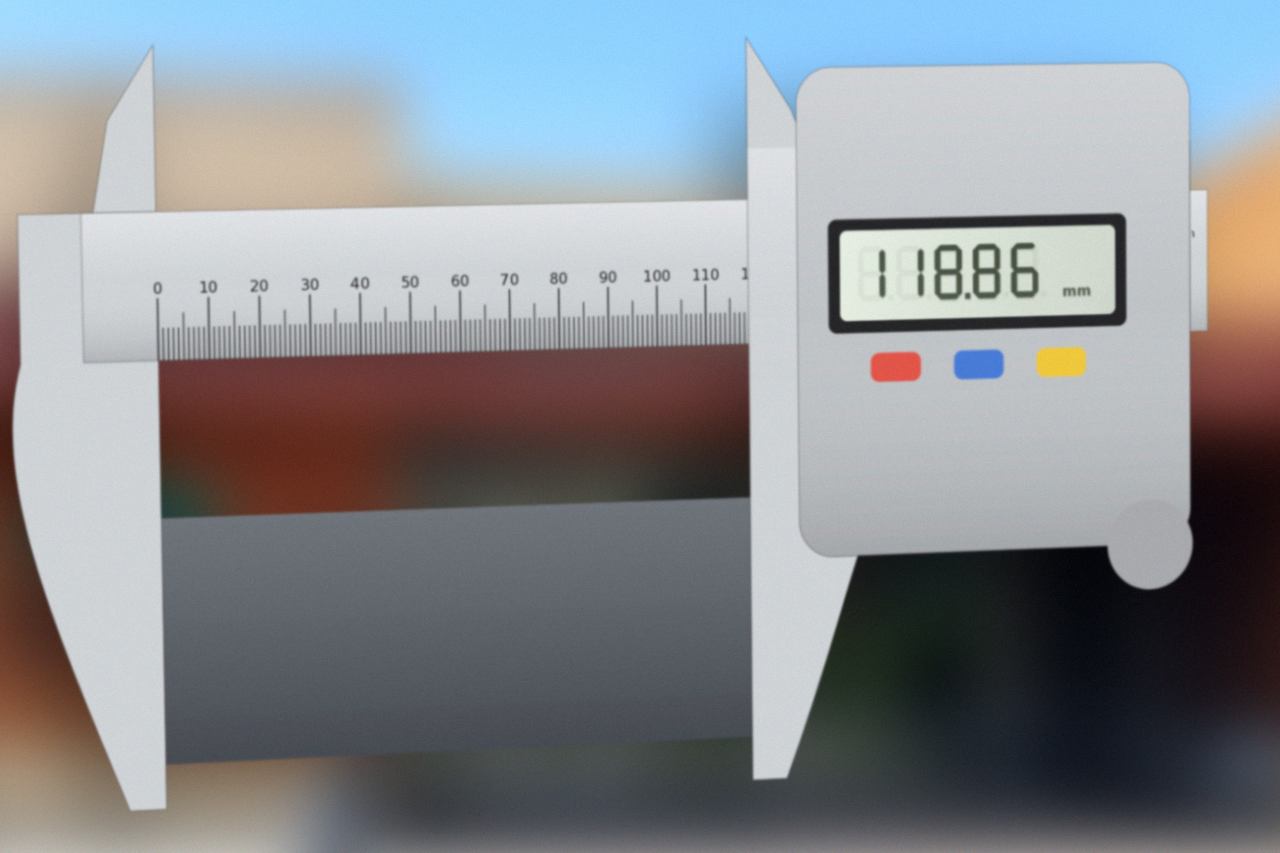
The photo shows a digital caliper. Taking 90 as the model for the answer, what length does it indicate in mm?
118.86
